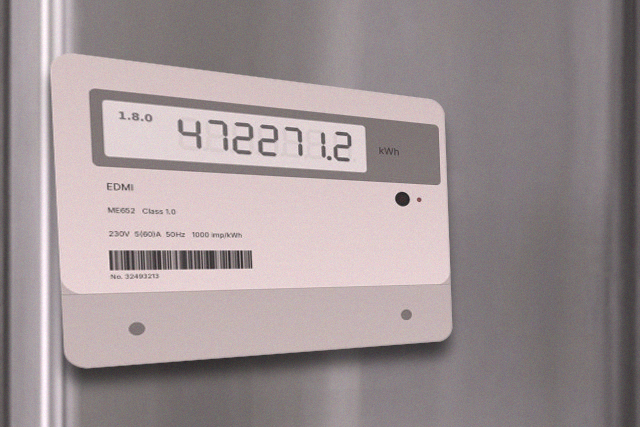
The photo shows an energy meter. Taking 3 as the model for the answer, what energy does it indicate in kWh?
472271.2
